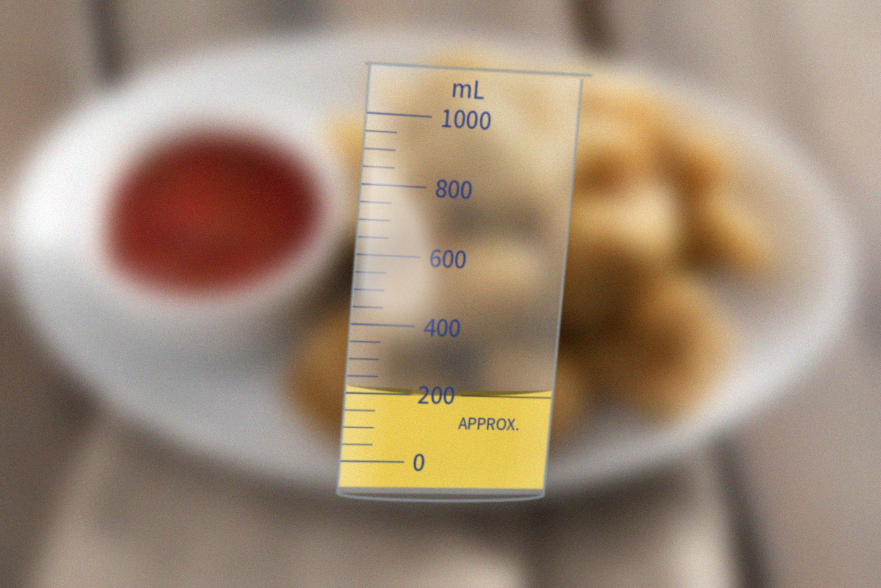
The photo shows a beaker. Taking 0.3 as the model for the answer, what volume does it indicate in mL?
200
